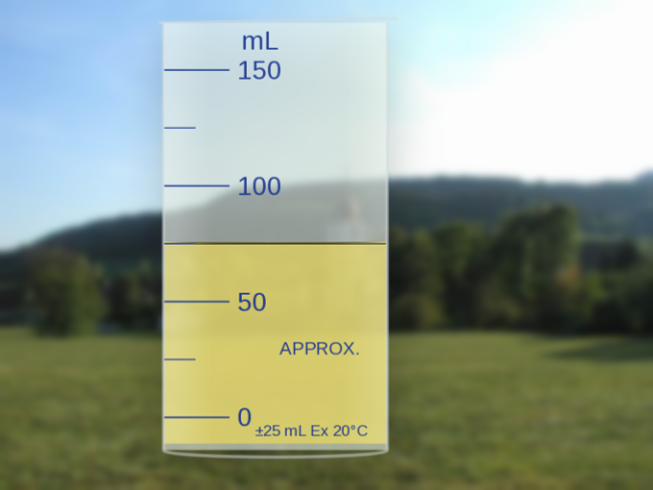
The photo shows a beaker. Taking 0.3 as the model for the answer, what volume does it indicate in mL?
75
